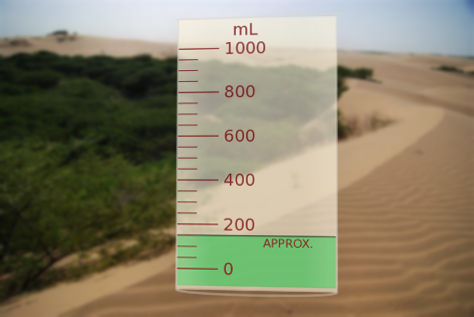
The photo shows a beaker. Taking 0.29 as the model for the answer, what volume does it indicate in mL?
150
